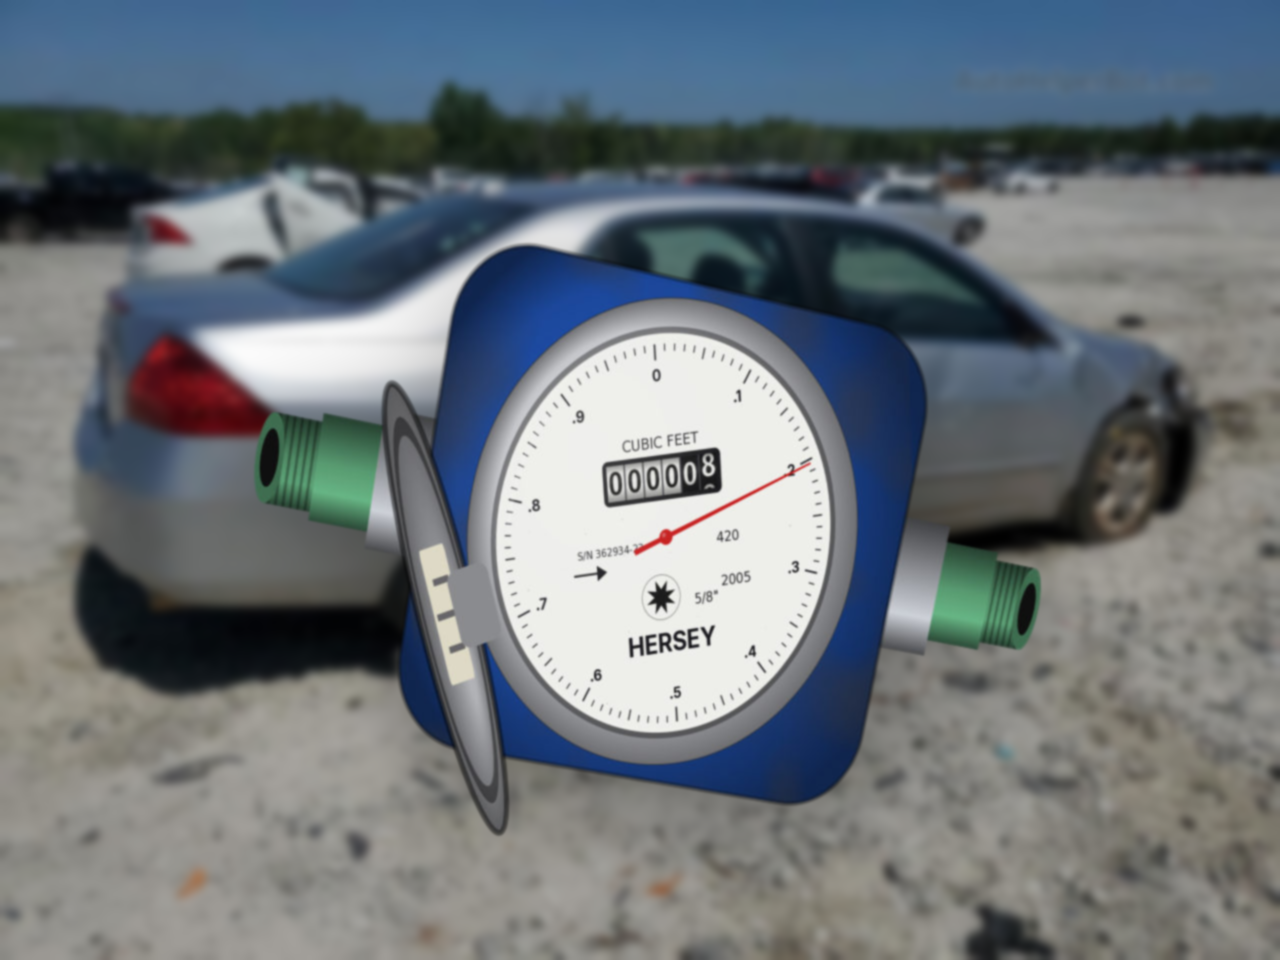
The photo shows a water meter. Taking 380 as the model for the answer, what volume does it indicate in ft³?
8.20
